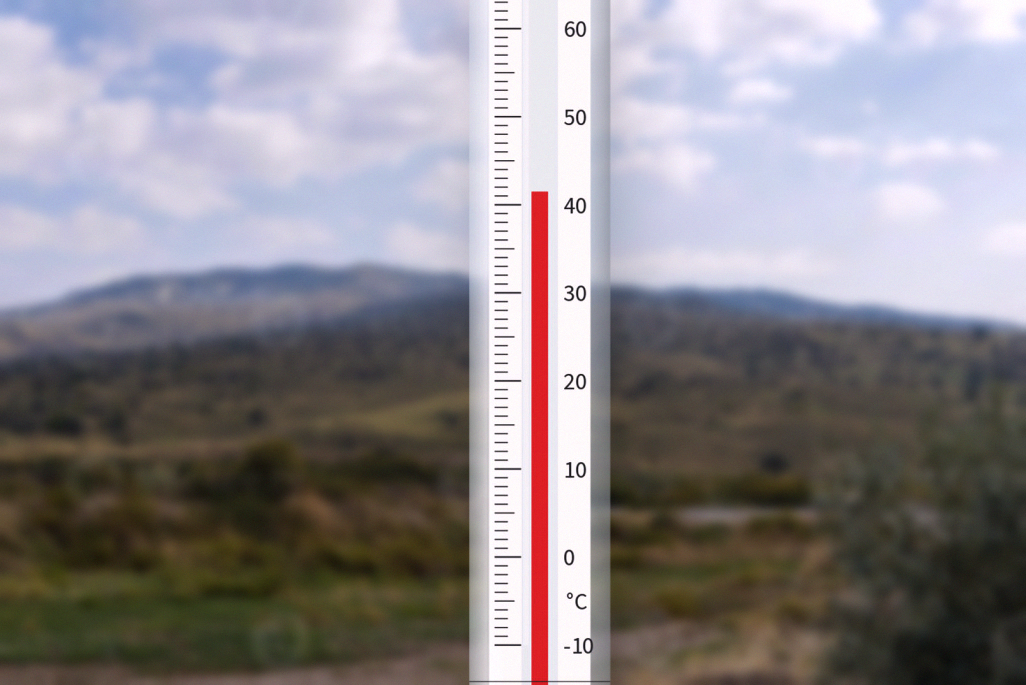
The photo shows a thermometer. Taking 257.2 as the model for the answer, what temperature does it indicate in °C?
41.5
